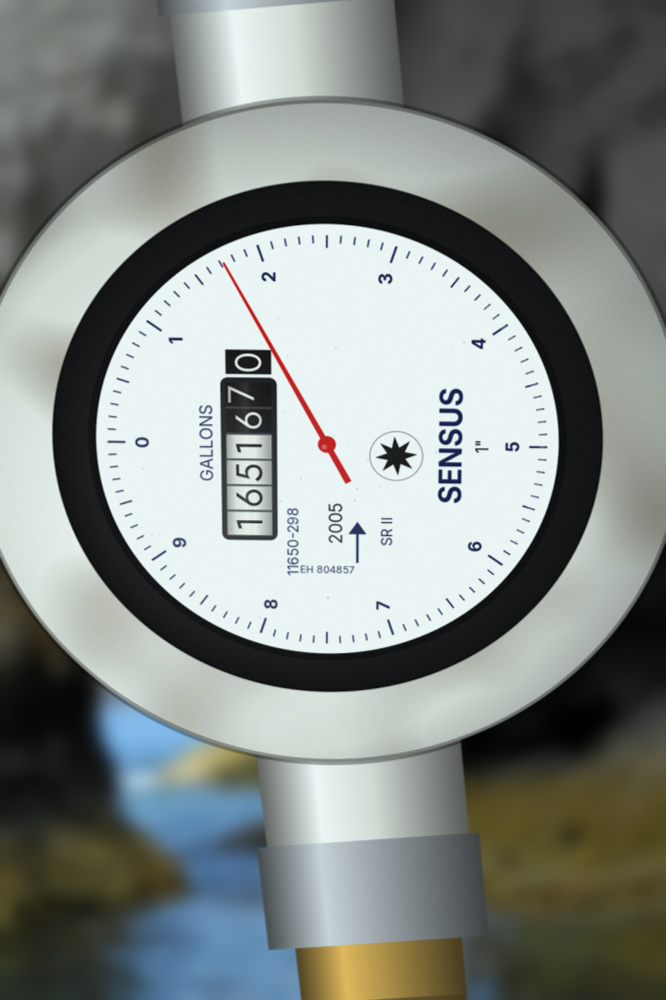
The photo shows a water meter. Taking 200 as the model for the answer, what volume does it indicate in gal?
1651671.7
